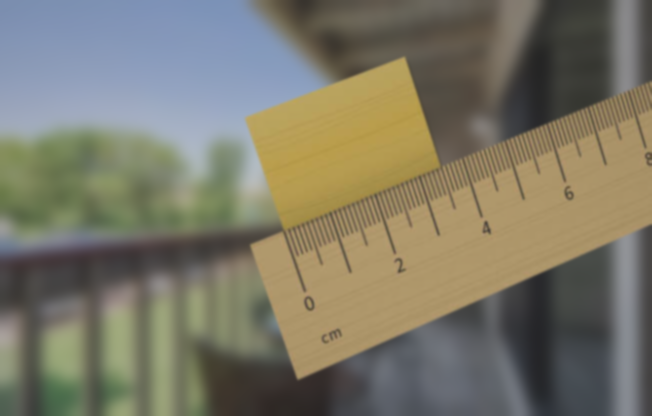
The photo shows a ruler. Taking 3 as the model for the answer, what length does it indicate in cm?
3.5
